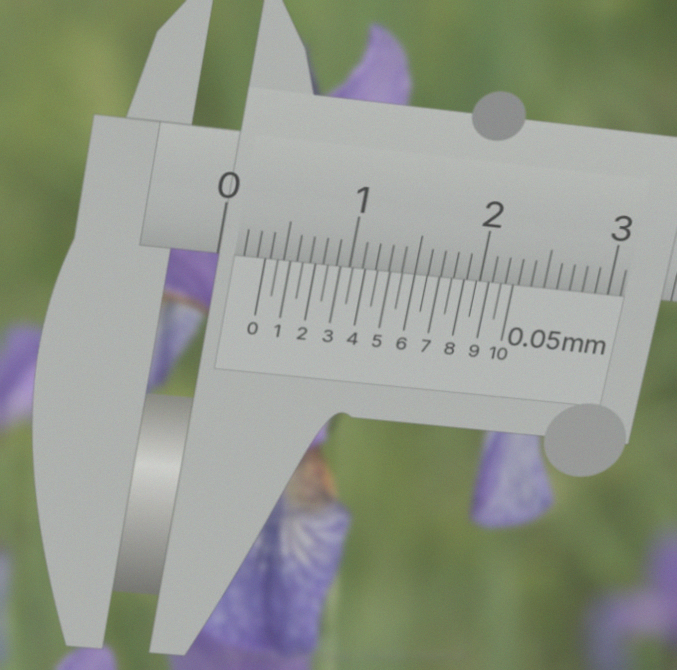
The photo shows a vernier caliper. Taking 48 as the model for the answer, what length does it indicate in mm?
3.6
